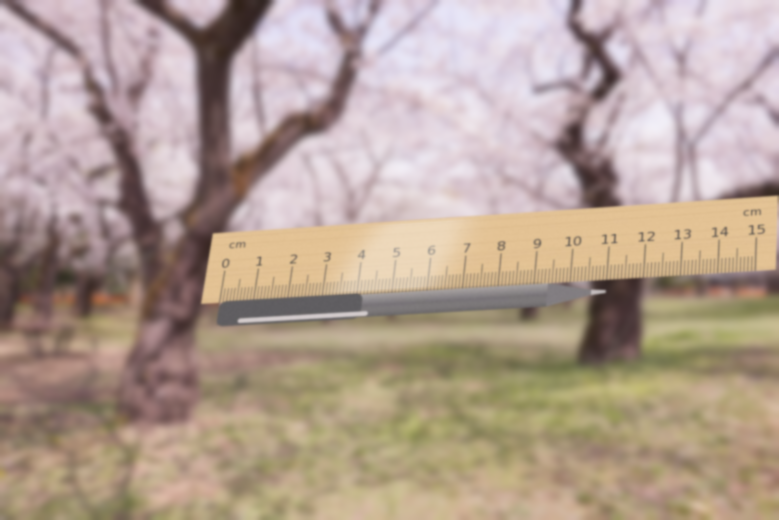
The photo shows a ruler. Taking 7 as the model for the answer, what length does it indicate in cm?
11
